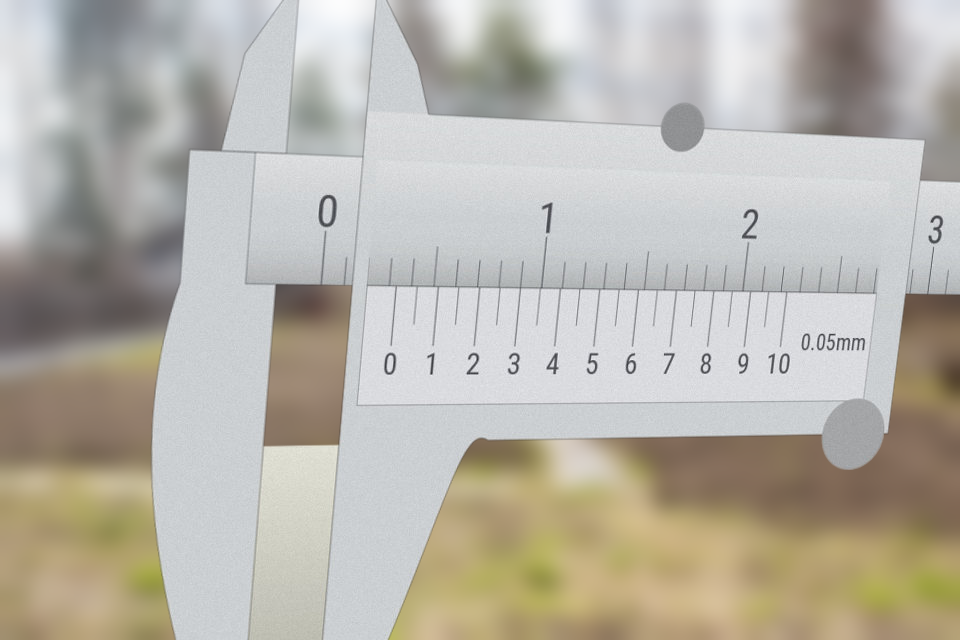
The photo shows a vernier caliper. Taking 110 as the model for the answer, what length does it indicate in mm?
3.3
